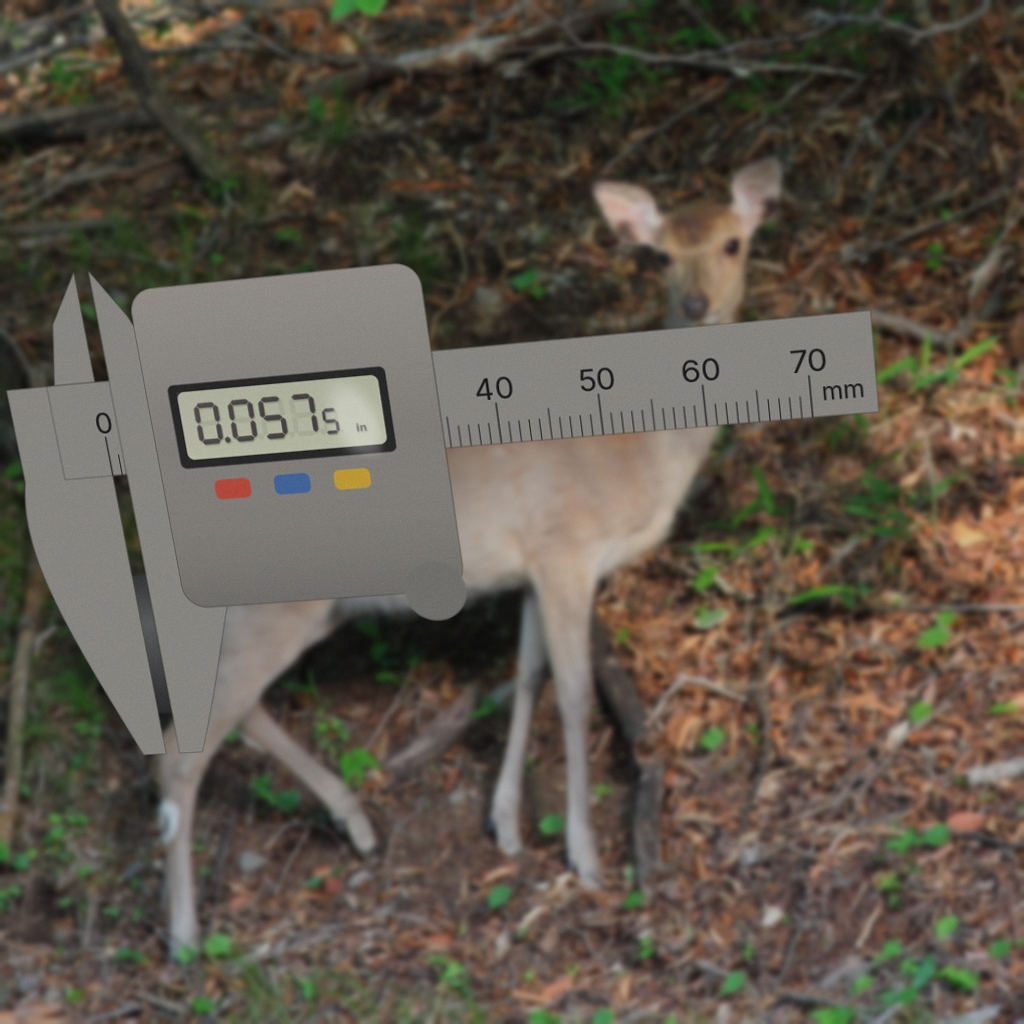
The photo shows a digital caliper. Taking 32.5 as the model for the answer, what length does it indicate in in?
0.0575
